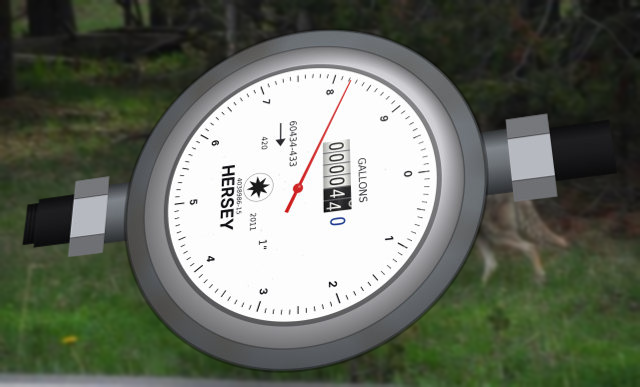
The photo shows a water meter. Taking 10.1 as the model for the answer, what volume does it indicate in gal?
438.2
